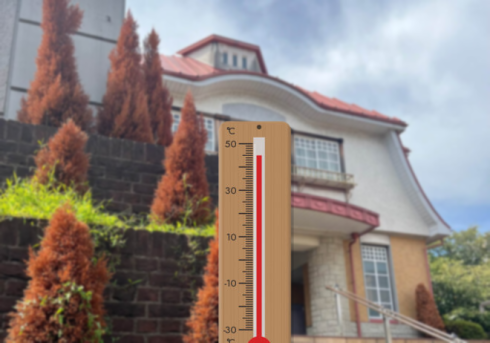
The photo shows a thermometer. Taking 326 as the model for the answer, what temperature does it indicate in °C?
45
